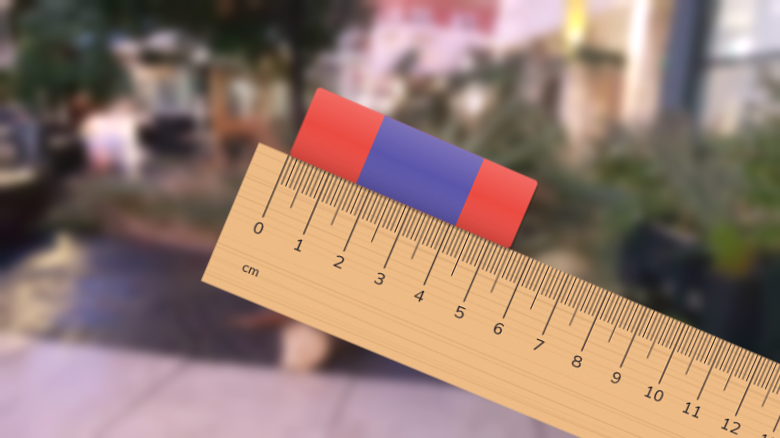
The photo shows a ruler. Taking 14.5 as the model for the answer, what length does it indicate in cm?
5.5
